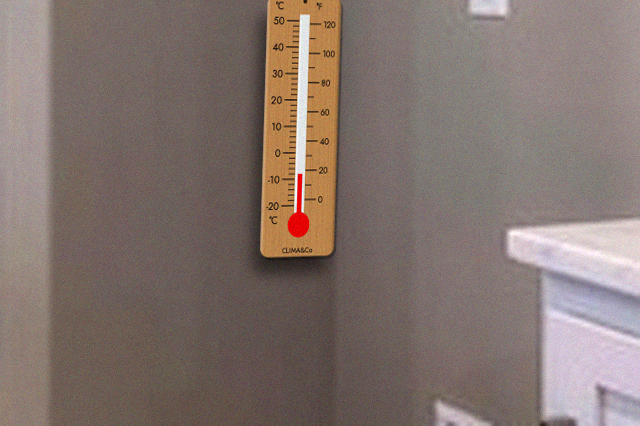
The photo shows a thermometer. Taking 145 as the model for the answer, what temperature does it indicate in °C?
-8
